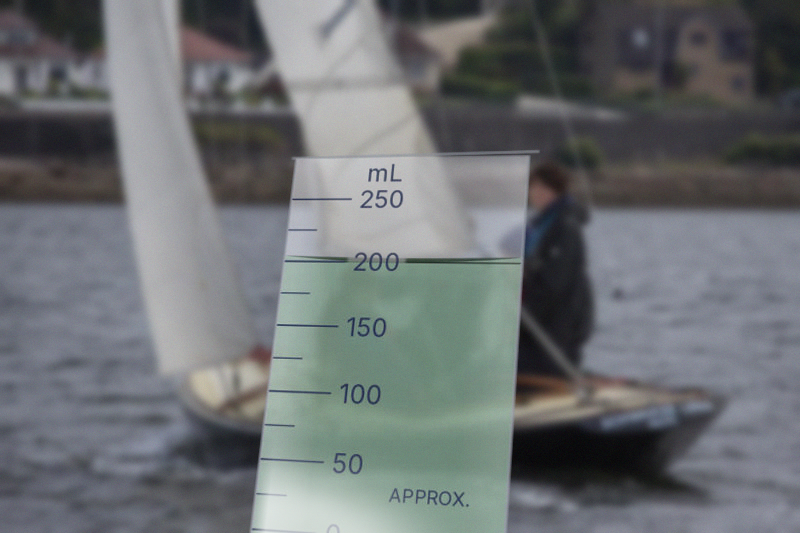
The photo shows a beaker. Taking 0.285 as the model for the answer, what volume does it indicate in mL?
200
